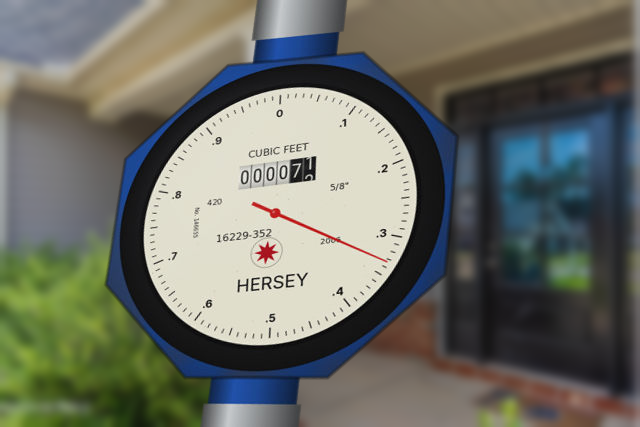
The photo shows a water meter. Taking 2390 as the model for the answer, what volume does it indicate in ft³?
71.33
